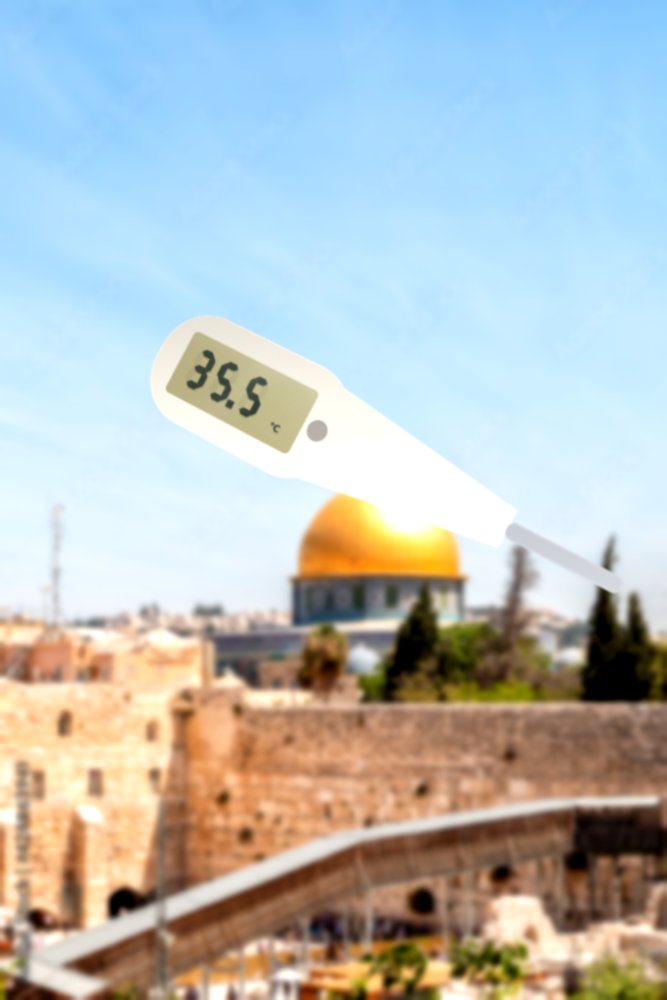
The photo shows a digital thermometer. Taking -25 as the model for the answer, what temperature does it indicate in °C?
35.5
